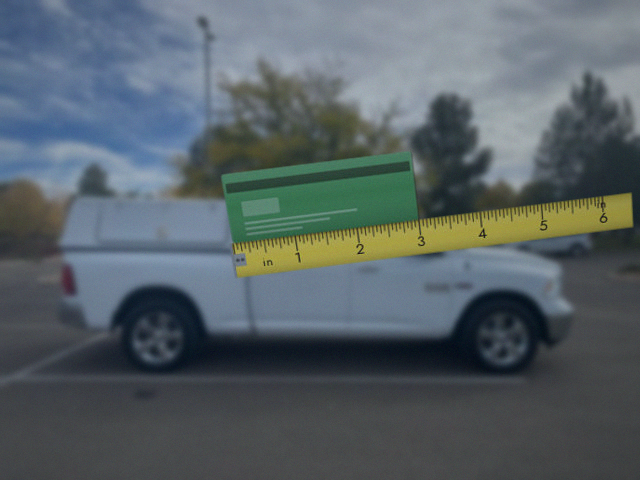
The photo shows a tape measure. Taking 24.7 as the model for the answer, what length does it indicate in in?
3
